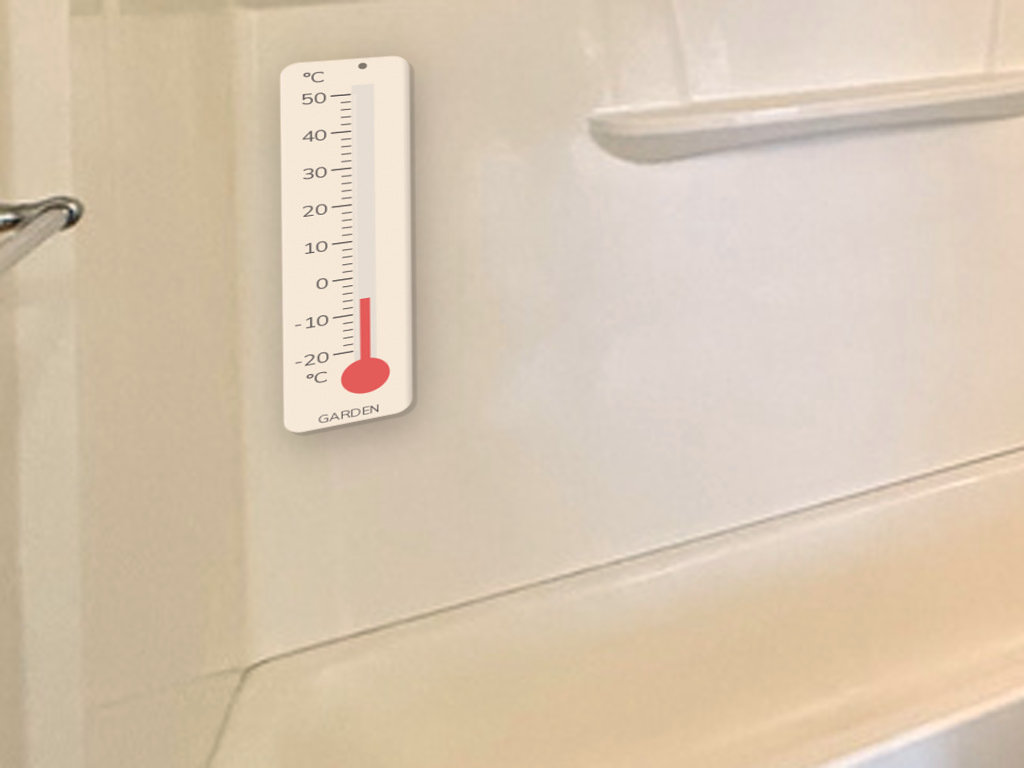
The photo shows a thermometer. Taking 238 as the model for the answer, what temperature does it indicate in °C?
-6
